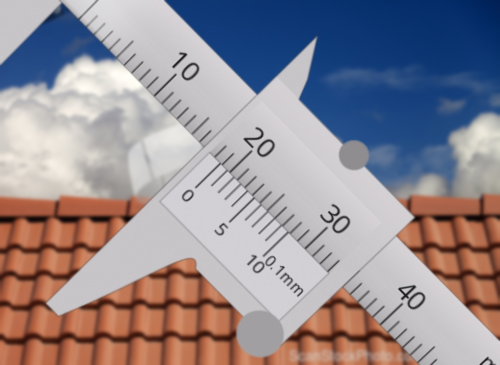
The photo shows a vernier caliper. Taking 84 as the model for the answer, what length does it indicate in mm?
18.8
